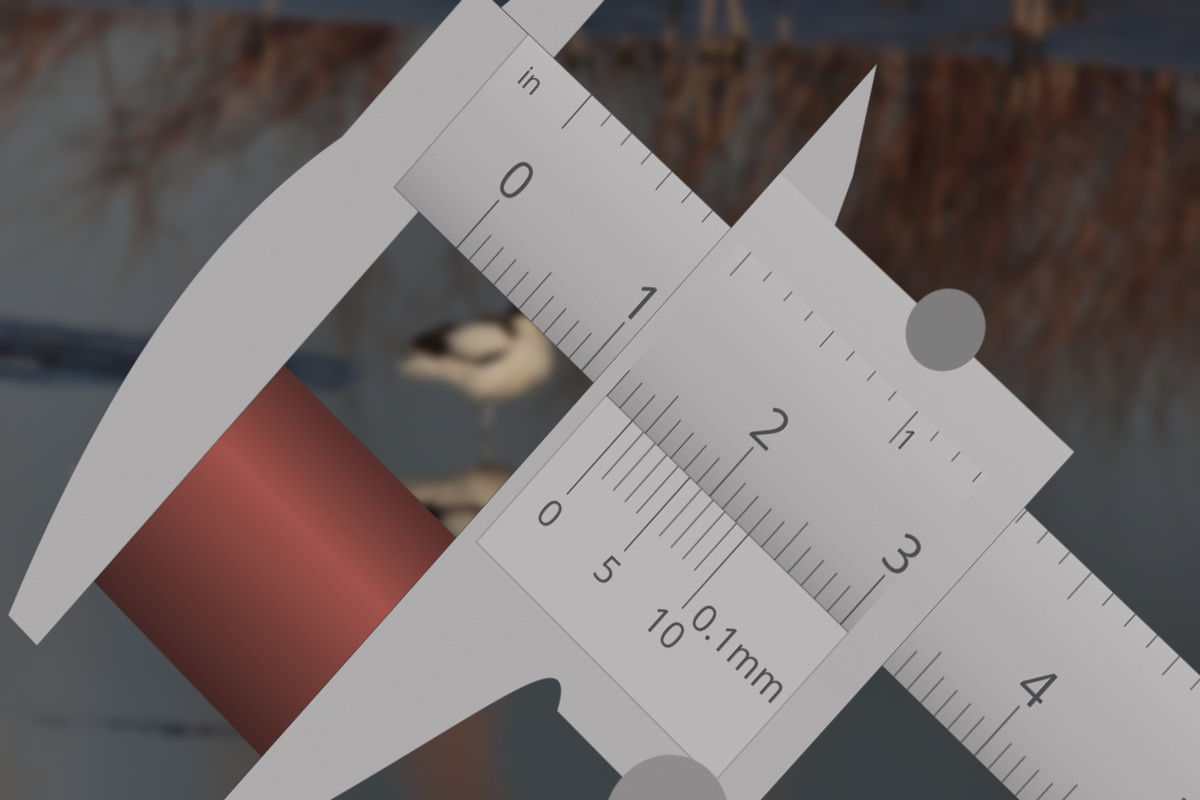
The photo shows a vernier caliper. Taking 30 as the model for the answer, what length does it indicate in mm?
14.0
